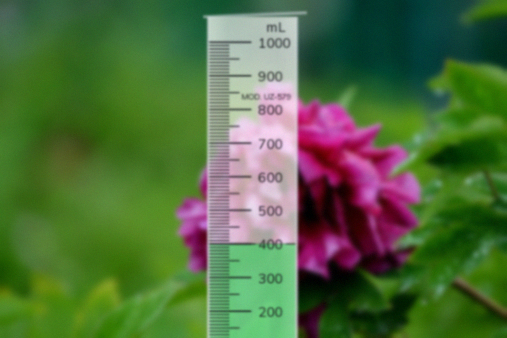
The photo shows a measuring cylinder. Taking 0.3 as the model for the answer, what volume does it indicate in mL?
400
